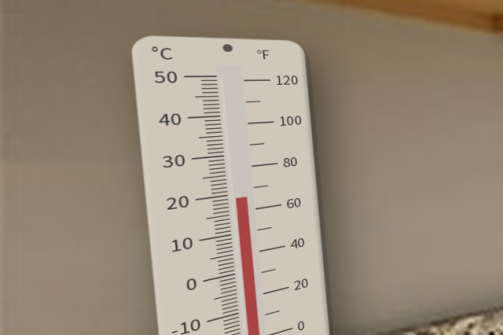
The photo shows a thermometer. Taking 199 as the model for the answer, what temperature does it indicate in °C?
19
